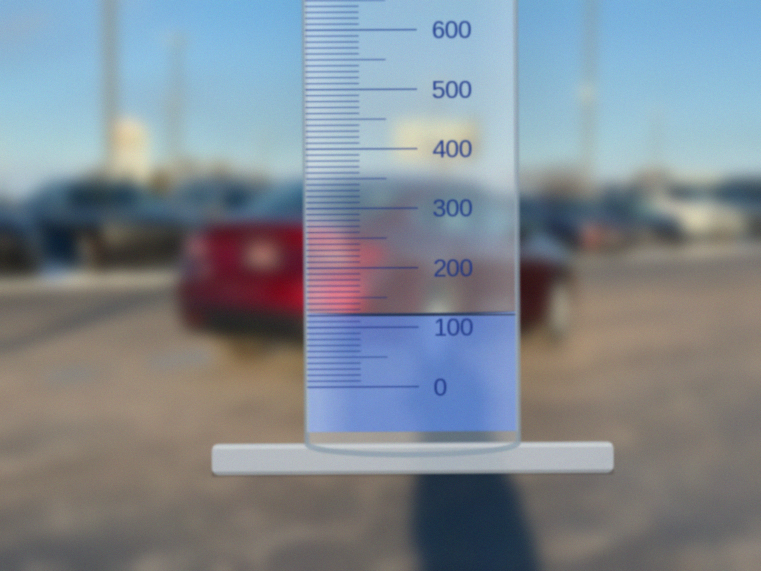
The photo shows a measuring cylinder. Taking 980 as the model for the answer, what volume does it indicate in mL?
120
